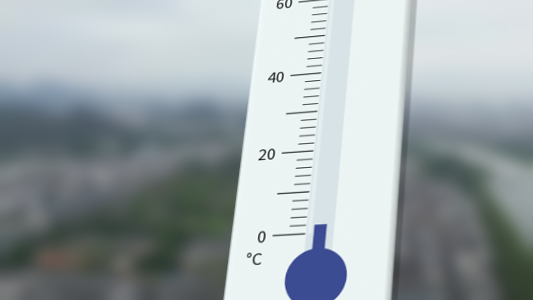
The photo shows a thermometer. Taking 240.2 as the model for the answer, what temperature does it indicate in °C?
2
